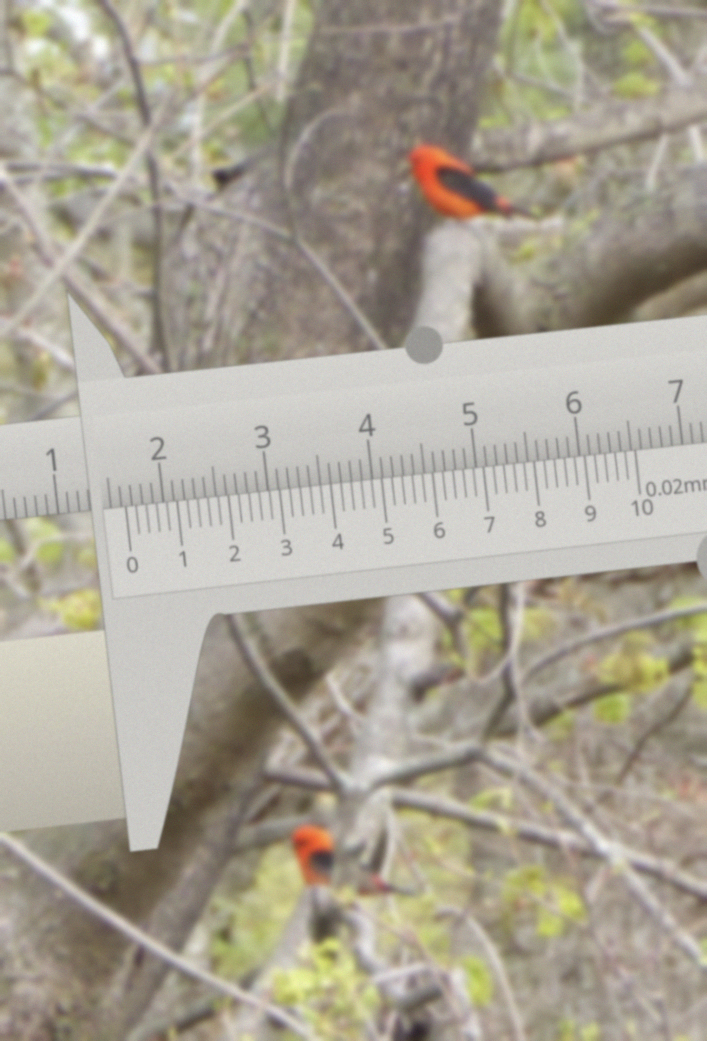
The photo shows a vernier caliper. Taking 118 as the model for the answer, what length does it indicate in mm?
16.4
